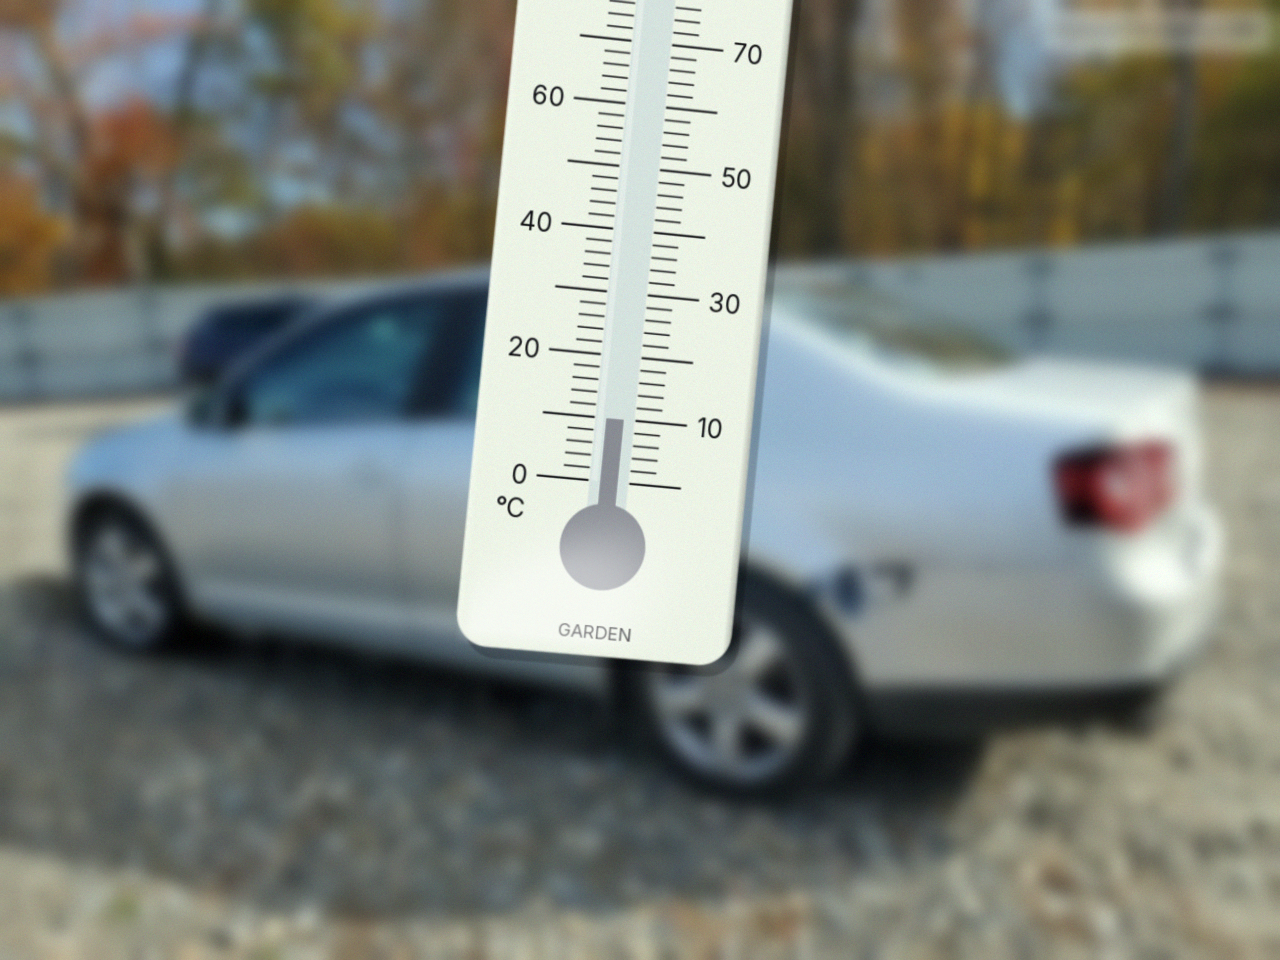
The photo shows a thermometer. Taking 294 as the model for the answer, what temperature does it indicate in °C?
10
